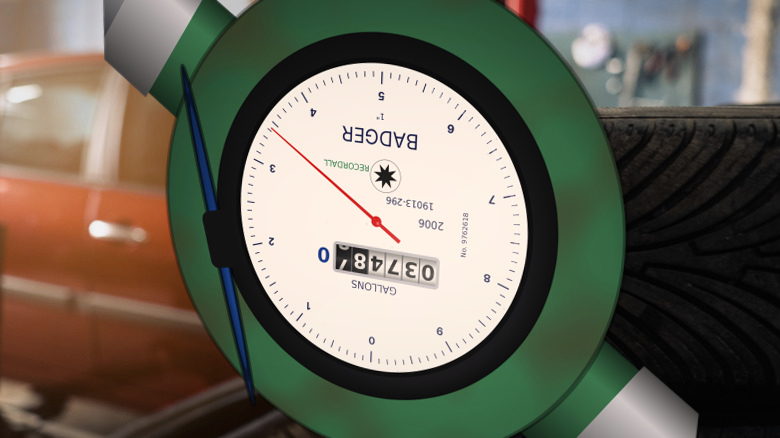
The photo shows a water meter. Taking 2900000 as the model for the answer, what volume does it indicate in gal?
374873.4
